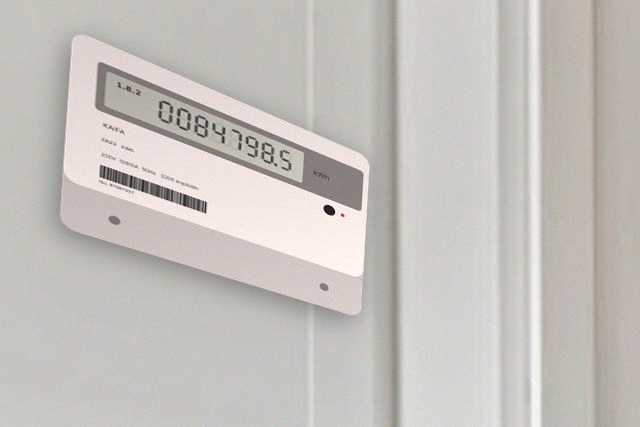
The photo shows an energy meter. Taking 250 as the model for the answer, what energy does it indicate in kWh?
84798.5
